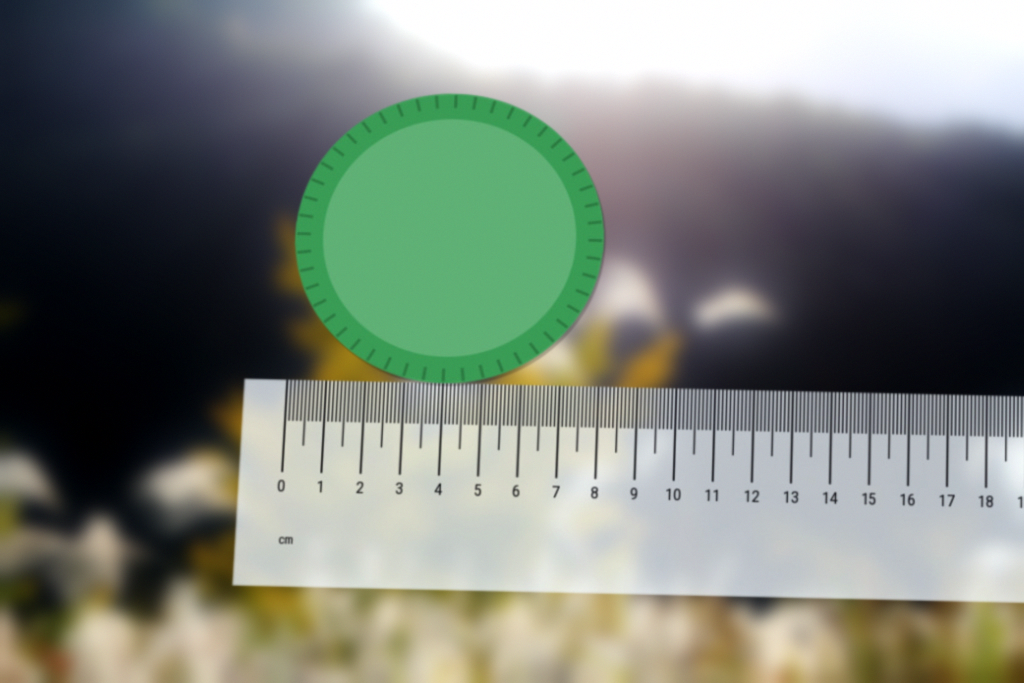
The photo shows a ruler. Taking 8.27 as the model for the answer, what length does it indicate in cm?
8
